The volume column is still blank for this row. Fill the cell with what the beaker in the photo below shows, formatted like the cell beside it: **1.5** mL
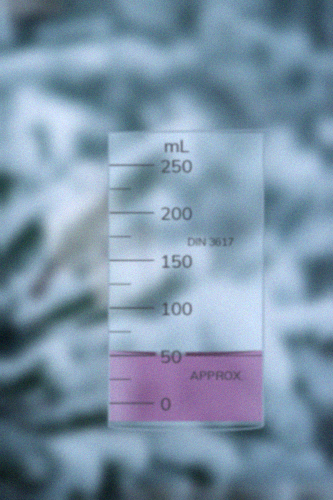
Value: **50** mL
